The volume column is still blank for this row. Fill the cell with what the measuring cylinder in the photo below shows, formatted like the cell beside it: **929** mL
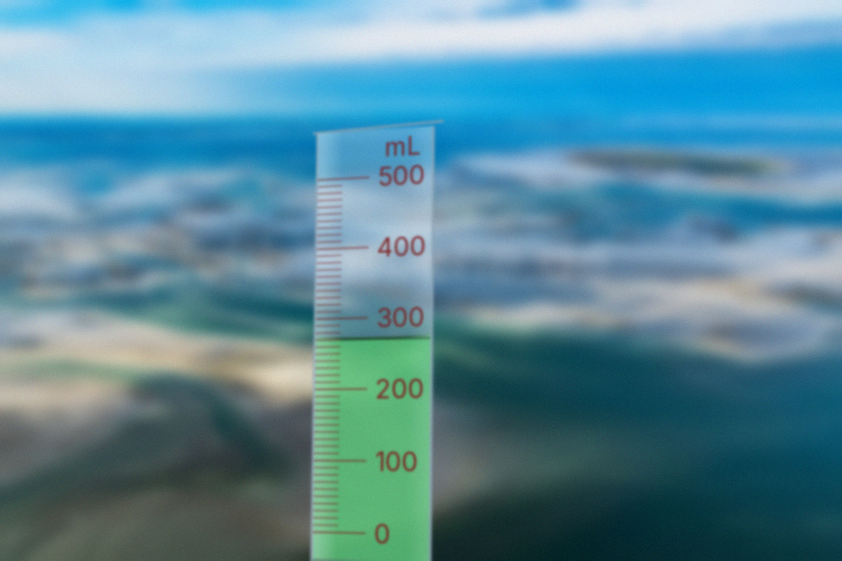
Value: **270** mL
